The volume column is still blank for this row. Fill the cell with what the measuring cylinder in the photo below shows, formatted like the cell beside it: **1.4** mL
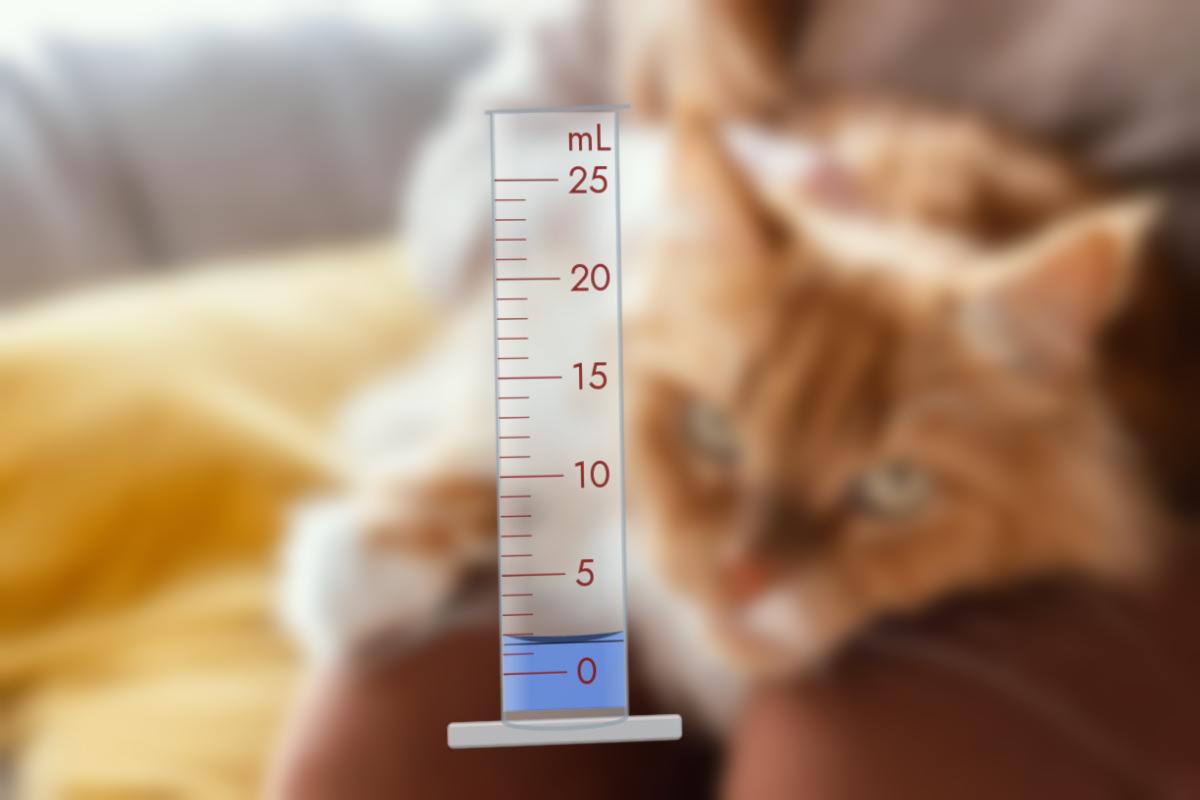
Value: **1.5** mL
